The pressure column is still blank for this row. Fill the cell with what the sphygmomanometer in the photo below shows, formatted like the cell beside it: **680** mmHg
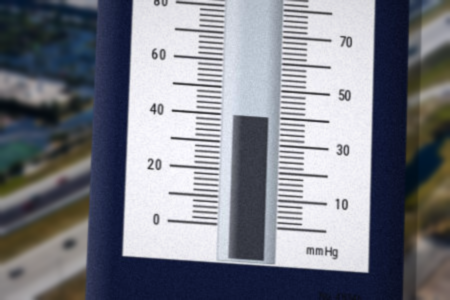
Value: **40** mmHg
